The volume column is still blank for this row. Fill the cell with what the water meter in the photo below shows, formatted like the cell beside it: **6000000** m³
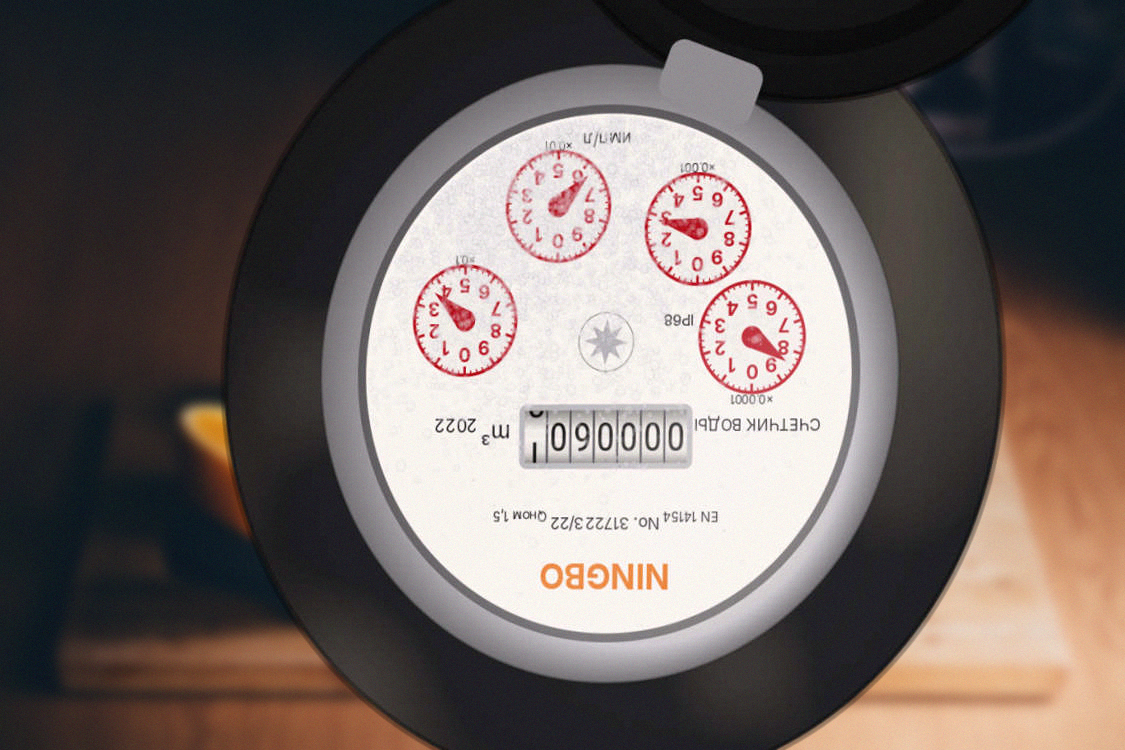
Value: **601.3628** m³
